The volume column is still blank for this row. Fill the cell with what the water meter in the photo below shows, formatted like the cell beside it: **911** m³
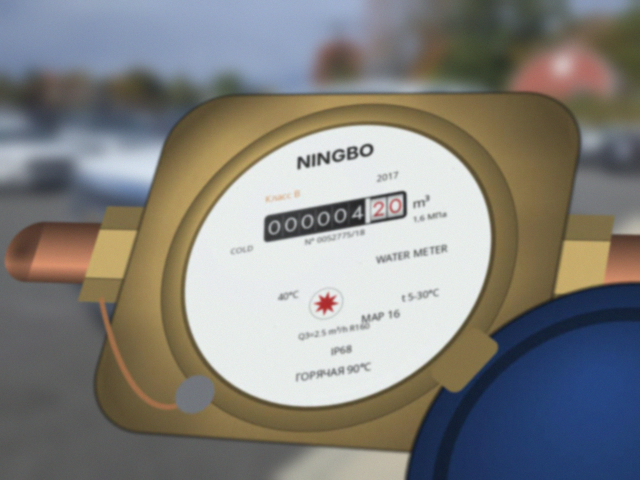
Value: **4.20** m³
